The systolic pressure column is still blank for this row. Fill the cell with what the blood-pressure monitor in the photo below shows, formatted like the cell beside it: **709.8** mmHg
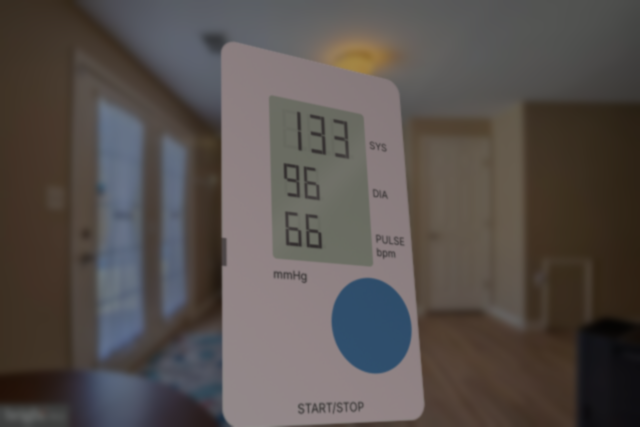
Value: **133** mmHg
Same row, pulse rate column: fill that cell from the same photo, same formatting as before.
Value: **66** bpm
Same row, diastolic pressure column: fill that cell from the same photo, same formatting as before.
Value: **96** mmHg
